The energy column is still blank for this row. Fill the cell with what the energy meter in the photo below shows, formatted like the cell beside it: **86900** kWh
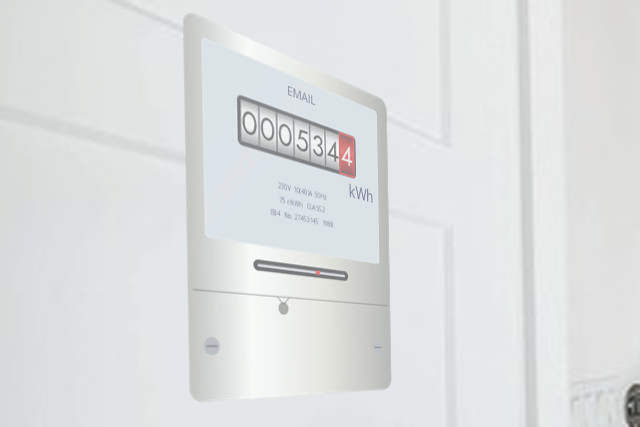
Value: **534.4** kWh
